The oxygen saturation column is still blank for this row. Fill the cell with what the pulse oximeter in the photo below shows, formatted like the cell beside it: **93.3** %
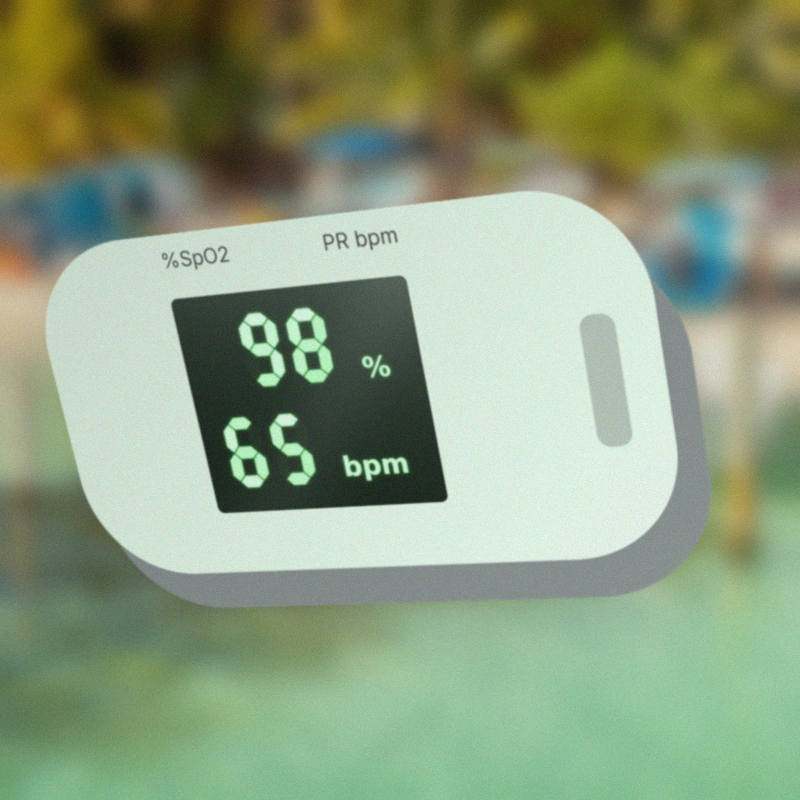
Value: **98** %
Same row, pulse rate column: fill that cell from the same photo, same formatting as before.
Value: **65** bpm
